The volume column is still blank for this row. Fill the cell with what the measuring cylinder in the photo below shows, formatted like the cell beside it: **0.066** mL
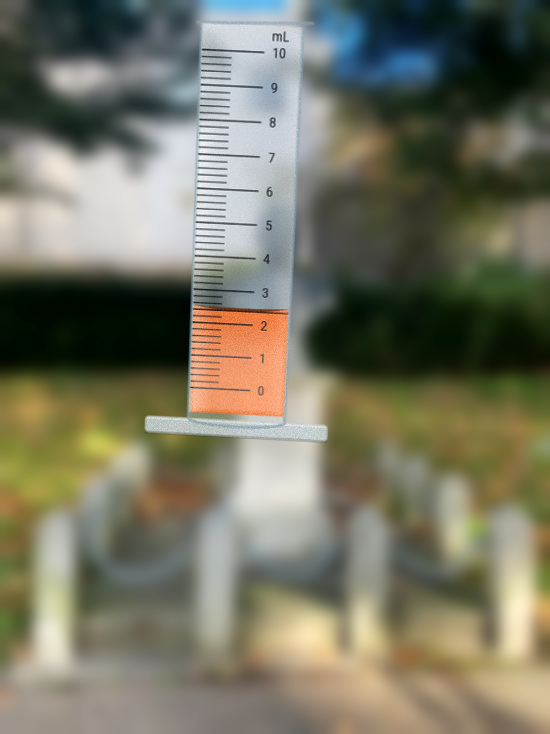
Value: **2.4** mL
